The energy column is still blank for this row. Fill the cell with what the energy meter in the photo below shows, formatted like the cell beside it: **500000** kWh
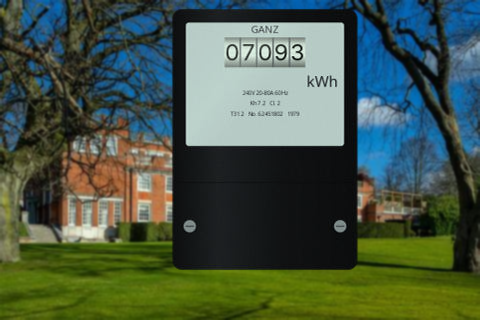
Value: **7093** kWh
